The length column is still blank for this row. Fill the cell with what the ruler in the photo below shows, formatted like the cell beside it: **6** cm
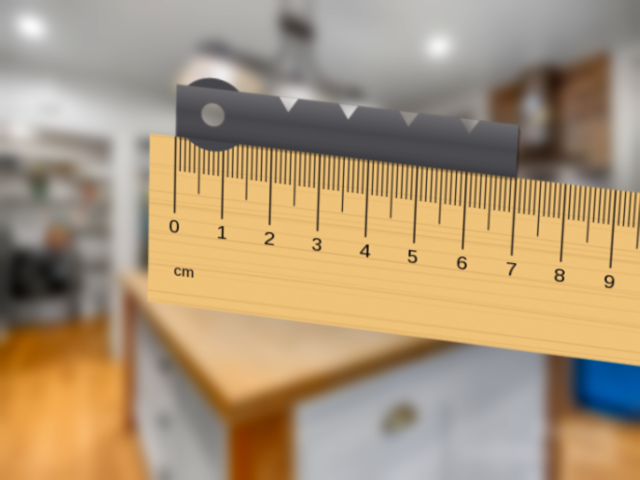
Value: **7** cm
